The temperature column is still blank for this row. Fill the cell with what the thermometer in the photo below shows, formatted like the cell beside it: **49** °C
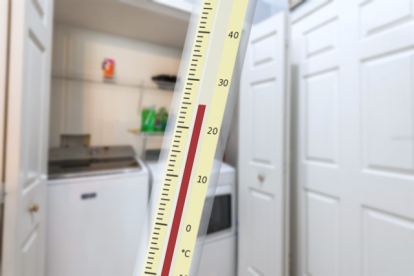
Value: **25** °C
